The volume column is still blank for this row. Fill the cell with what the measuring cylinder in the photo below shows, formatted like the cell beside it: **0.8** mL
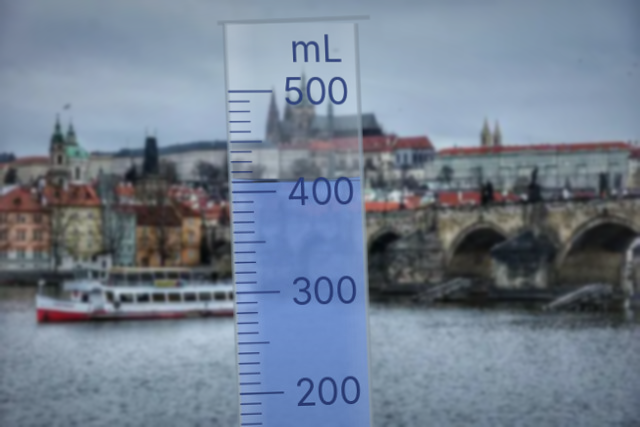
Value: **410** mL
